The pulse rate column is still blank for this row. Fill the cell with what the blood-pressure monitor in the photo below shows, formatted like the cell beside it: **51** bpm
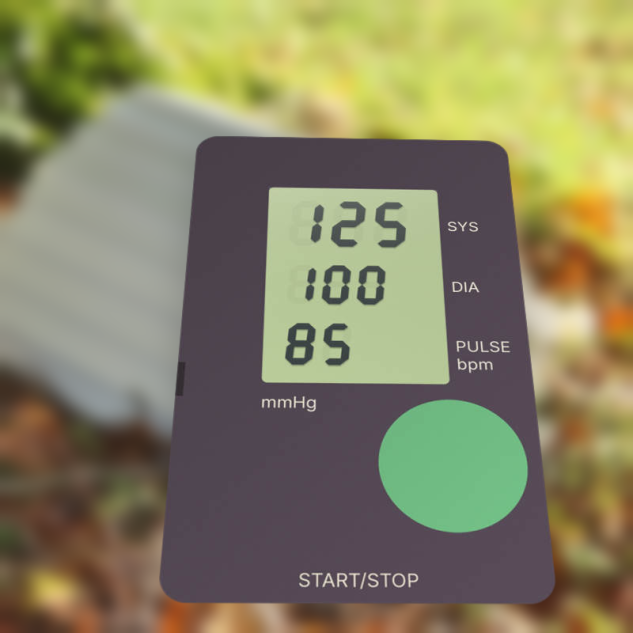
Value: **85** bpm
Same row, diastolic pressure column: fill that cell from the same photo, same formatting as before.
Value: **100** mmHg
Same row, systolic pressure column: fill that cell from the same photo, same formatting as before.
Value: **125** mmHg
